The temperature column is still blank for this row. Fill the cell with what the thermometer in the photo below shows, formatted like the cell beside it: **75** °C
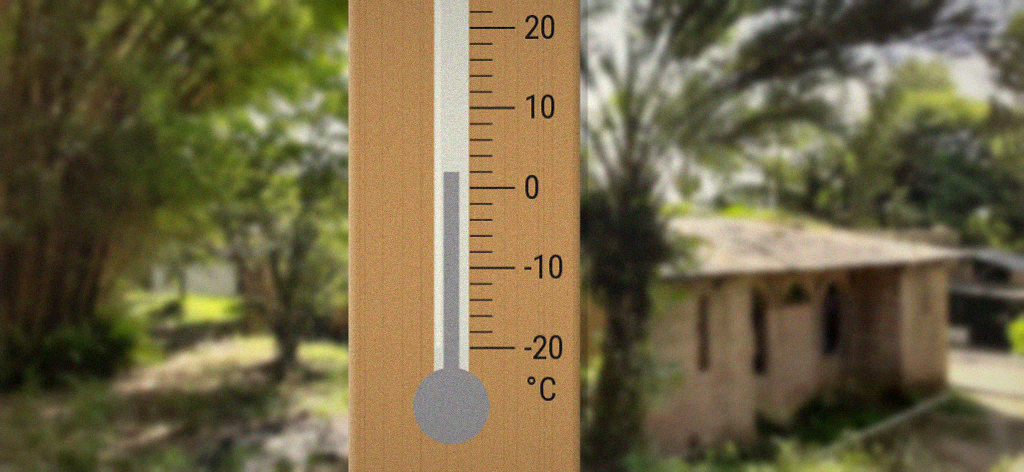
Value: **2** °C
